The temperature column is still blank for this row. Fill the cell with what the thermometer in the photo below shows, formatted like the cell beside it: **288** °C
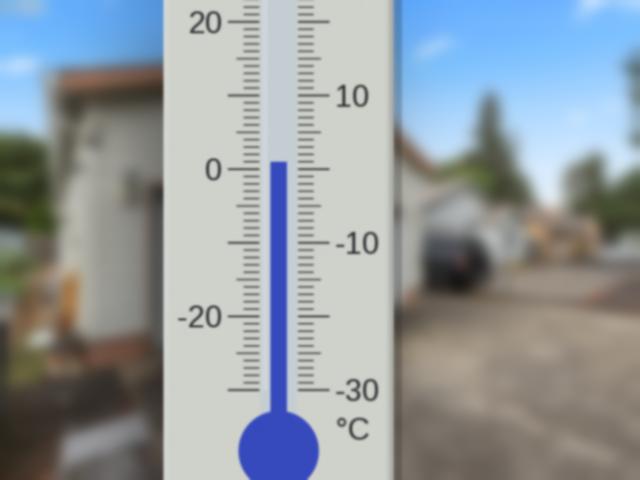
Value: **1** °C
